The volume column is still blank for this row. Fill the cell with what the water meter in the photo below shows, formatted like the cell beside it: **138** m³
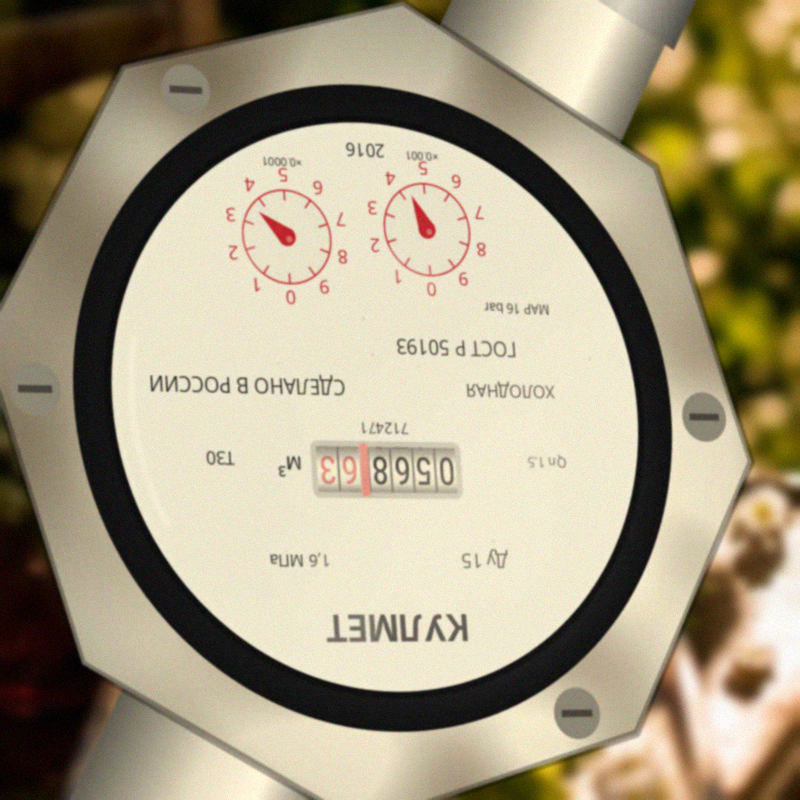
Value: **568.6343** m³
